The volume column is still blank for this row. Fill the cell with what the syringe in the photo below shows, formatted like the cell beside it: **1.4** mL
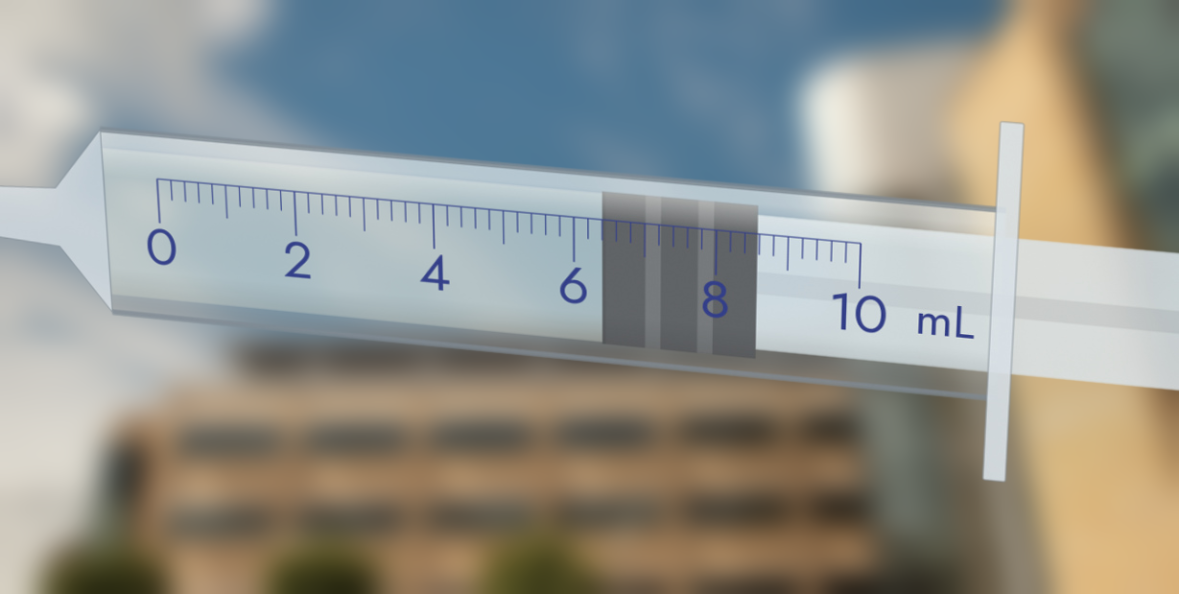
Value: **6.4** mL
